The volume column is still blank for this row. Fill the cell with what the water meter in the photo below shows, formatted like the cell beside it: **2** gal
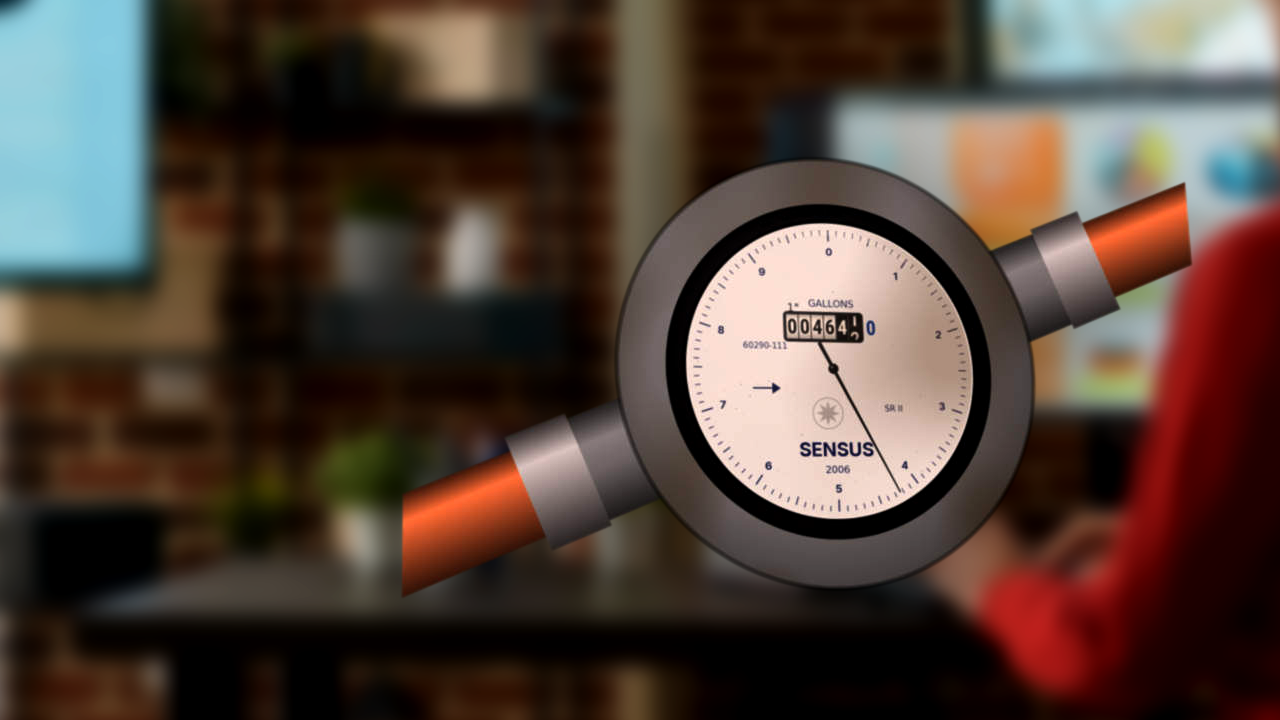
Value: **46414.2** gal
